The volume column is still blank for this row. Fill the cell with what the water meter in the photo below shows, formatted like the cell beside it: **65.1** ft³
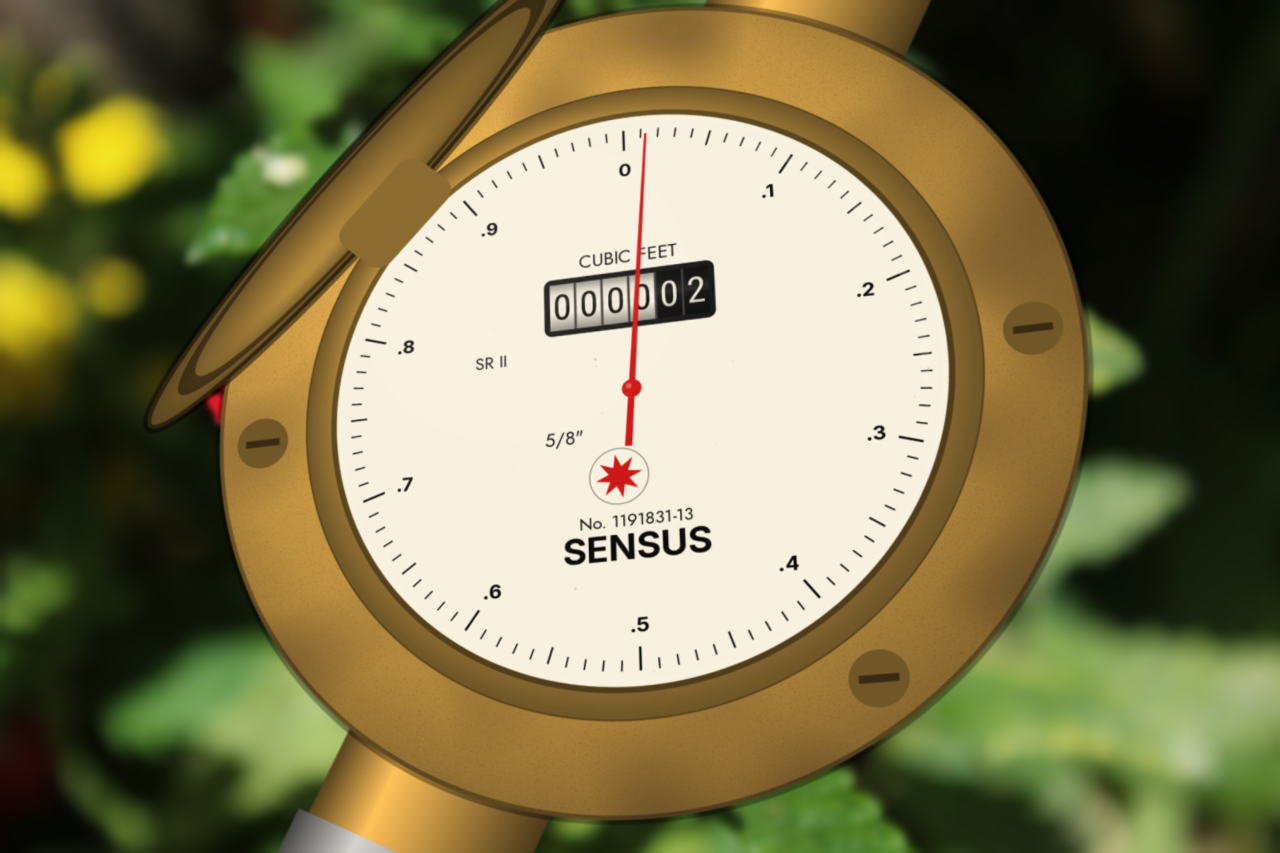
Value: **2.01** ft³
